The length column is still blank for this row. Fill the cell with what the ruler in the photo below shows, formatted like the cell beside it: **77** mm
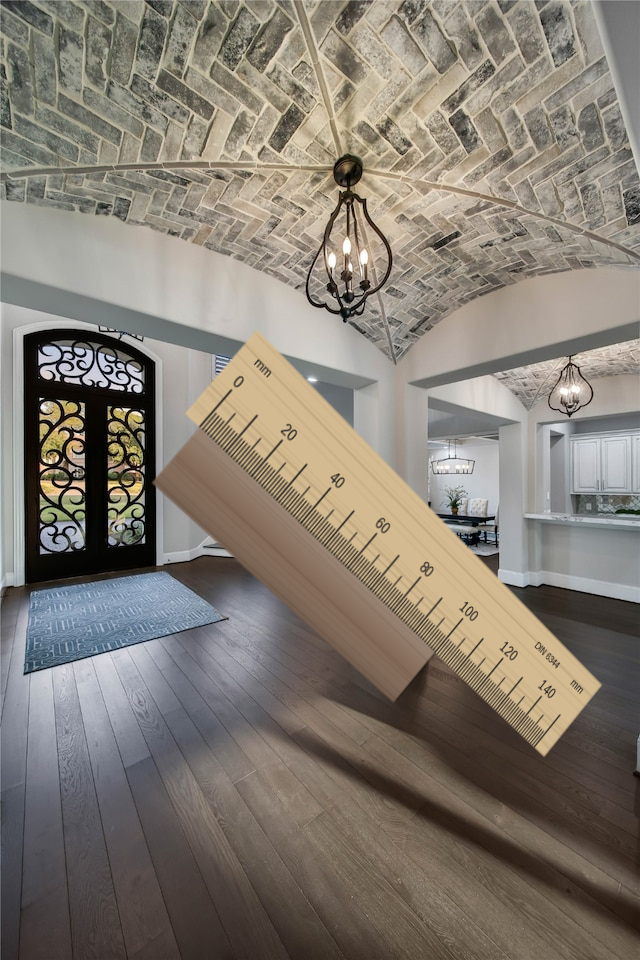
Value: **100** mm
